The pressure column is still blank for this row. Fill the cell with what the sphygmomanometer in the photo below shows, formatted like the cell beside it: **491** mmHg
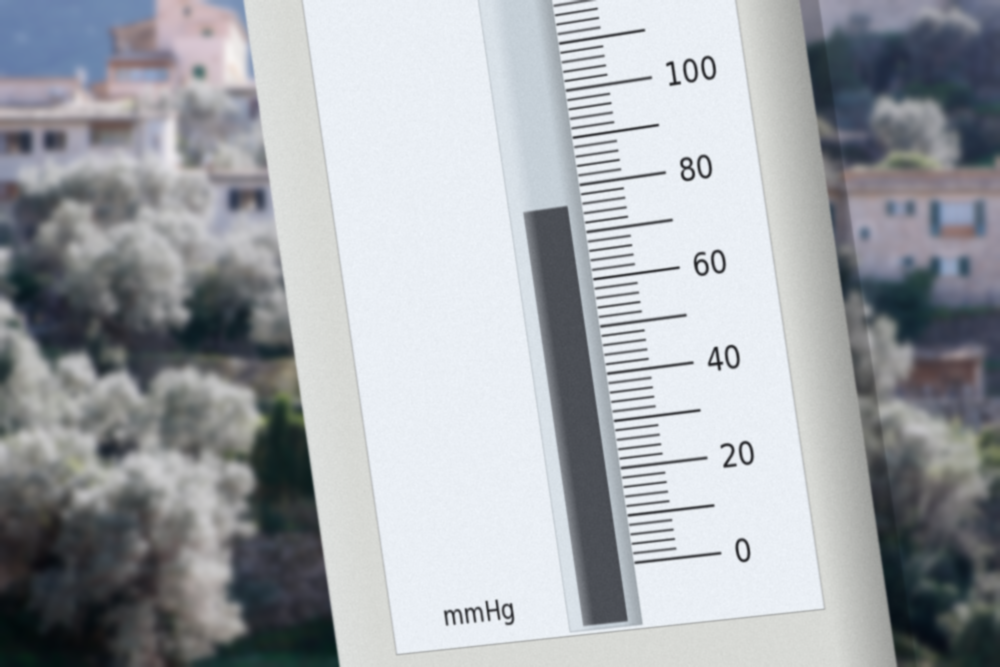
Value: **76** mmHg
